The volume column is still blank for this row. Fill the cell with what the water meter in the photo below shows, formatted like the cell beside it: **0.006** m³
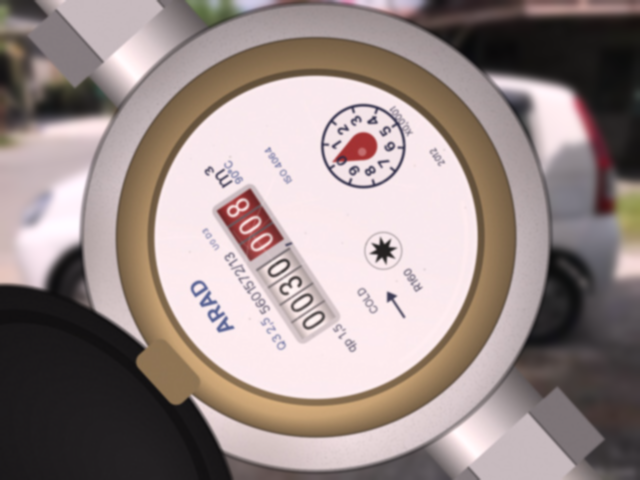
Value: **30.0080** m³
